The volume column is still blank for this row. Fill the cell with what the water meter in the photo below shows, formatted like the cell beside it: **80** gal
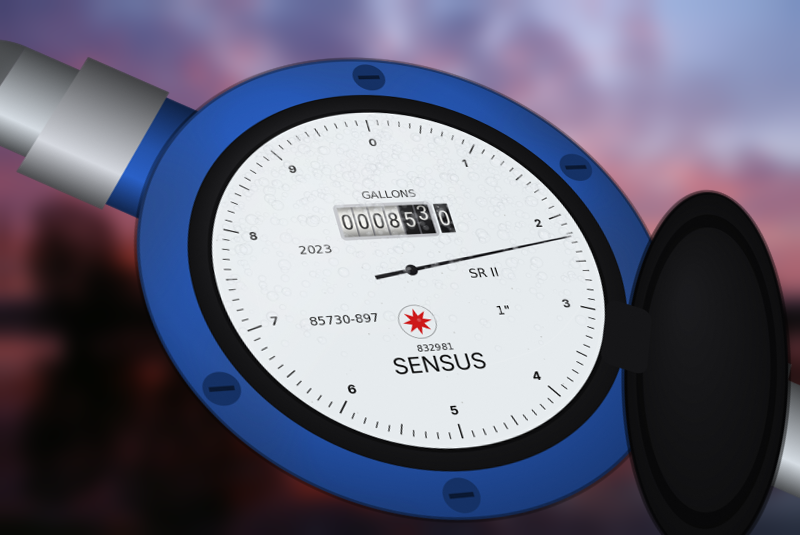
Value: **8532.2** gal
